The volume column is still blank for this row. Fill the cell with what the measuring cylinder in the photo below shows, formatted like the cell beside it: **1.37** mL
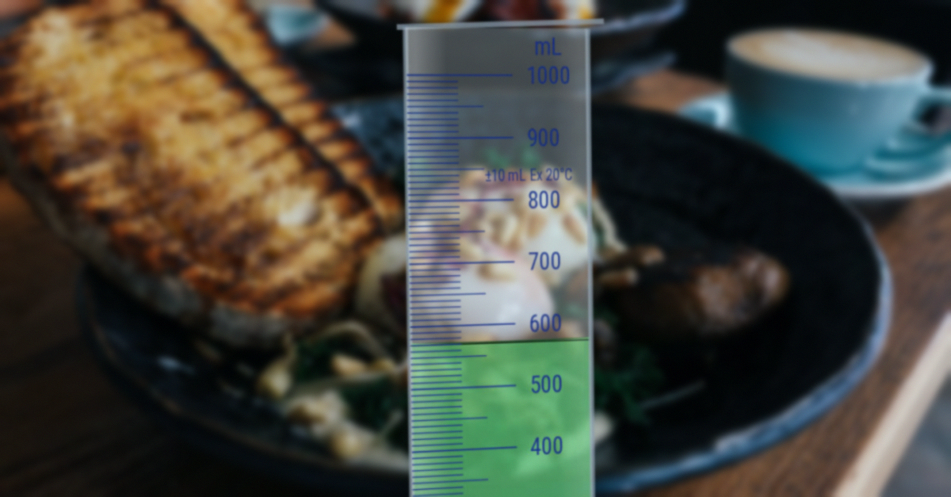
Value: **570** mL
